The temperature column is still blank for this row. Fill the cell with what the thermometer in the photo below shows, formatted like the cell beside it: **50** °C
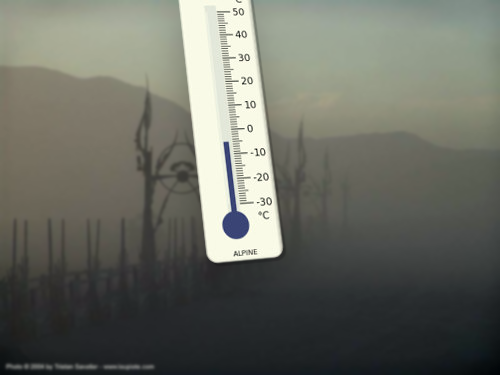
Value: **-5** °C
